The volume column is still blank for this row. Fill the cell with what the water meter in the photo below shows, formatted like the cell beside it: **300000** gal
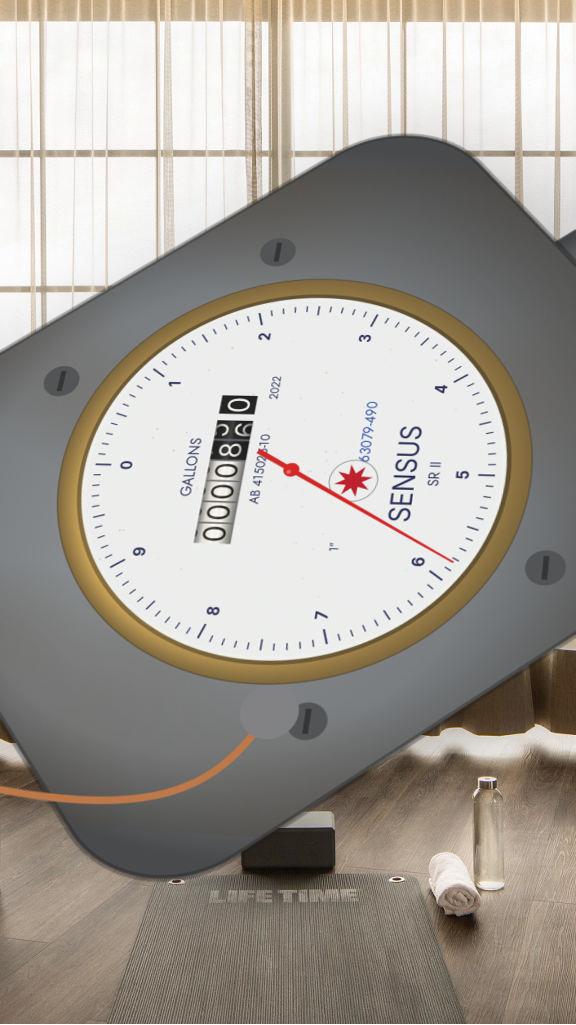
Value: **855.8** gal
